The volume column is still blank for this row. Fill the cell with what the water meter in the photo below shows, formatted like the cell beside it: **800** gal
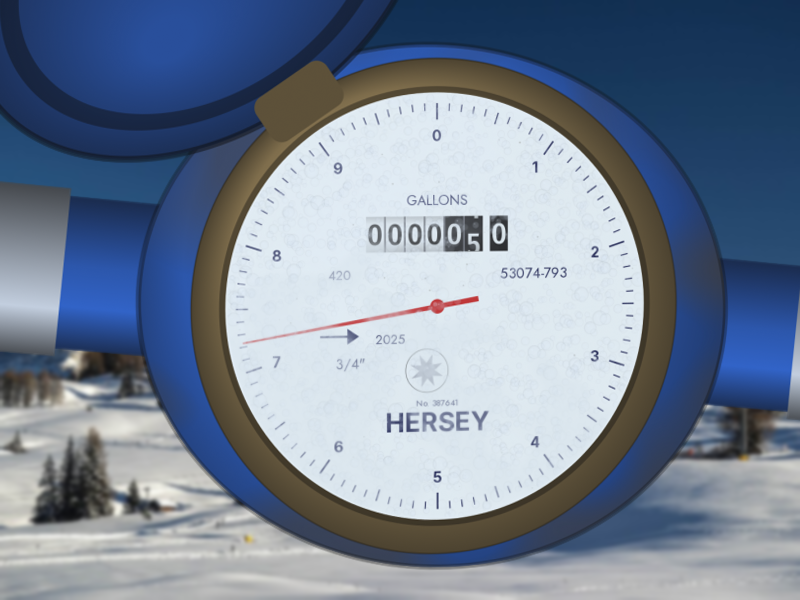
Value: **47.2** gal
